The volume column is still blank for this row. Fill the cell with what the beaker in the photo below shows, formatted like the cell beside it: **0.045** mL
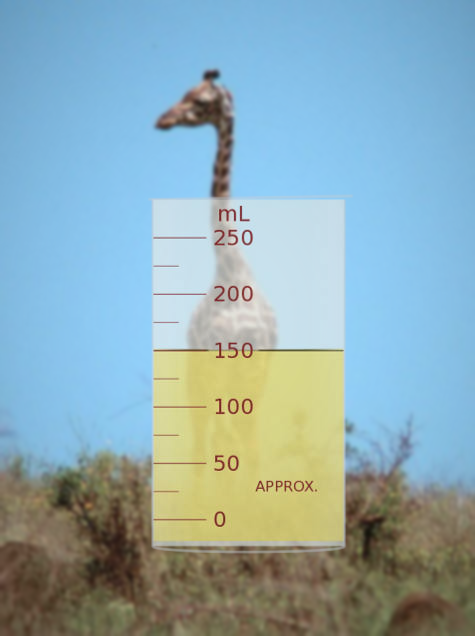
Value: **150** mL
